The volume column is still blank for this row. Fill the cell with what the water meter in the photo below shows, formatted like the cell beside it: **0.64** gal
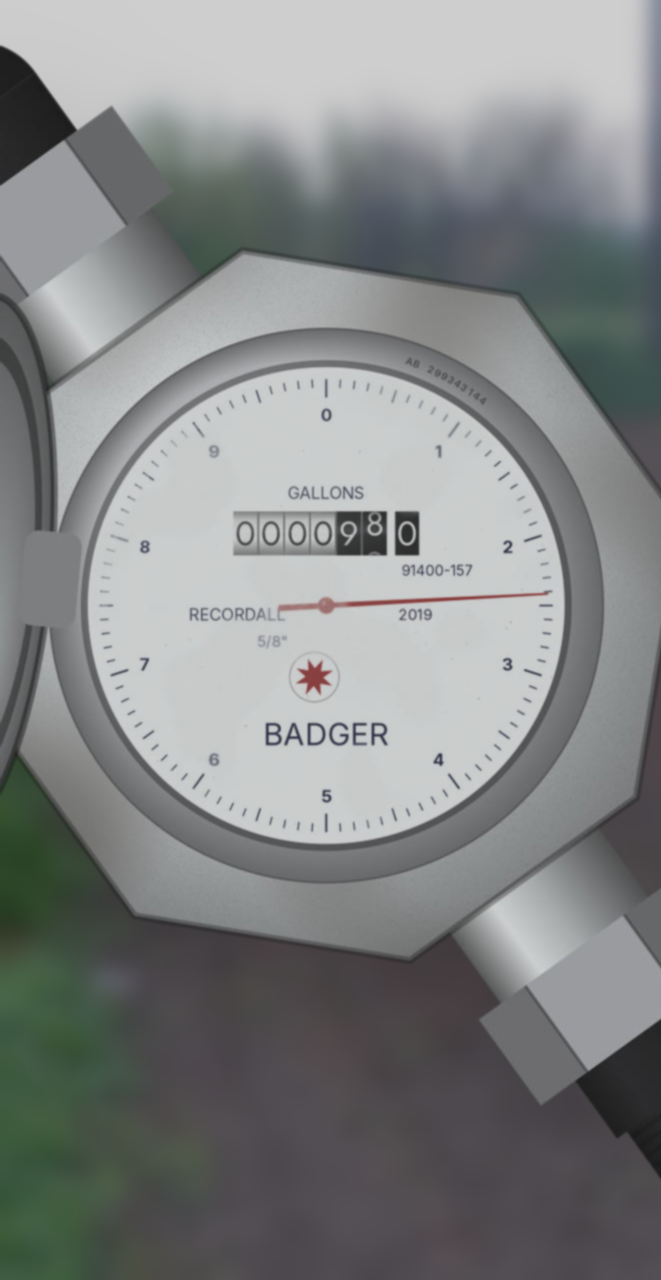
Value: **982.4** gal
